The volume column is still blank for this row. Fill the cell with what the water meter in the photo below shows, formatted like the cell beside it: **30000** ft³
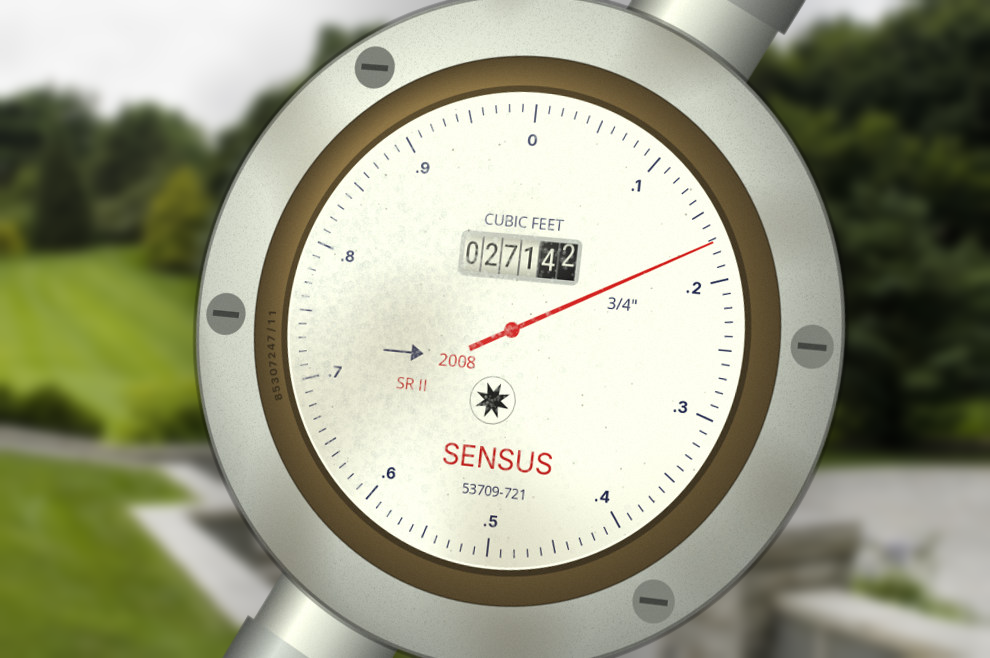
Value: **27142.17** ft³
